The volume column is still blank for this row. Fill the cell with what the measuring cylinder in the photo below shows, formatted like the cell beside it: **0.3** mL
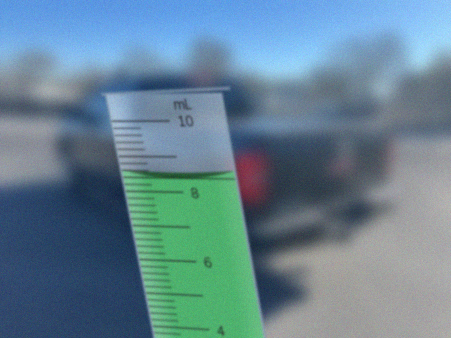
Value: **8.4** mL
